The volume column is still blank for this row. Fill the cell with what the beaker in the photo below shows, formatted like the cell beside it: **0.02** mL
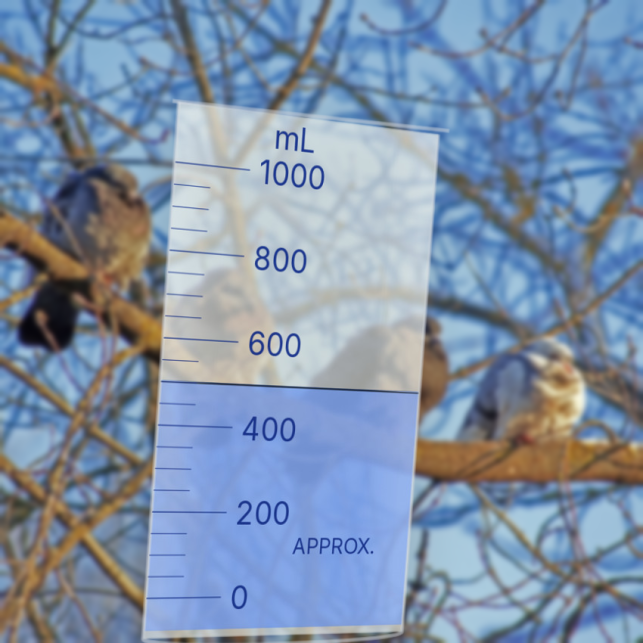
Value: **500** mL
